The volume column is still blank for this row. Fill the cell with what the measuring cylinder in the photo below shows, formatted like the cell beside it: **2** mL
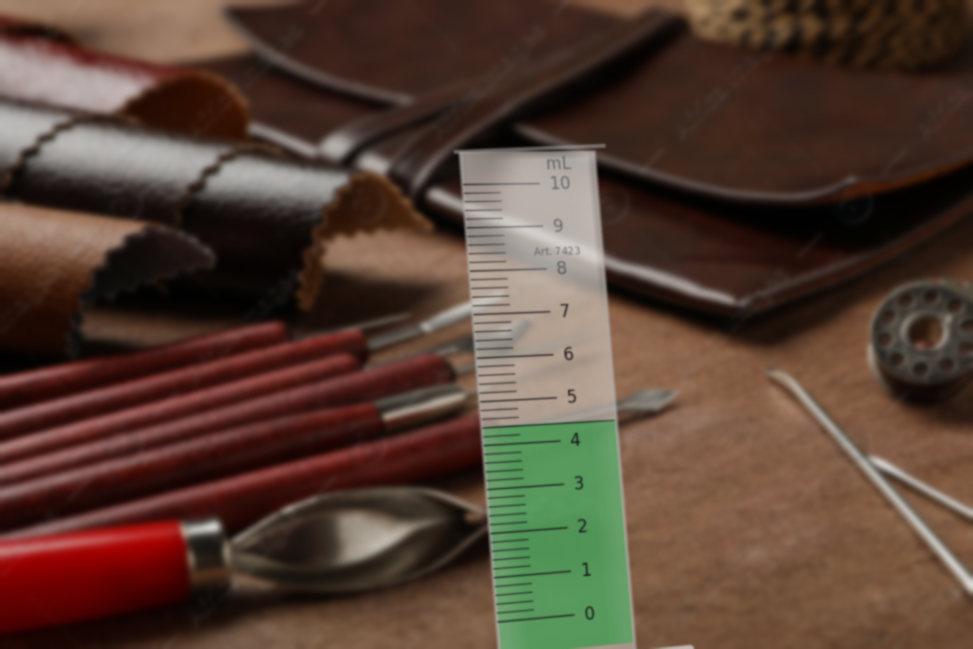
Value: **4.4** mL
